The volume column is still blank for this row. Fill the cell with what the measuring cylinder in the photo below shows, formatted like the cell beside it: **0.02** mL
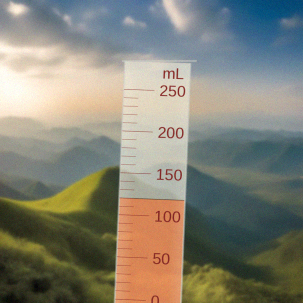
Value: **120** mL
